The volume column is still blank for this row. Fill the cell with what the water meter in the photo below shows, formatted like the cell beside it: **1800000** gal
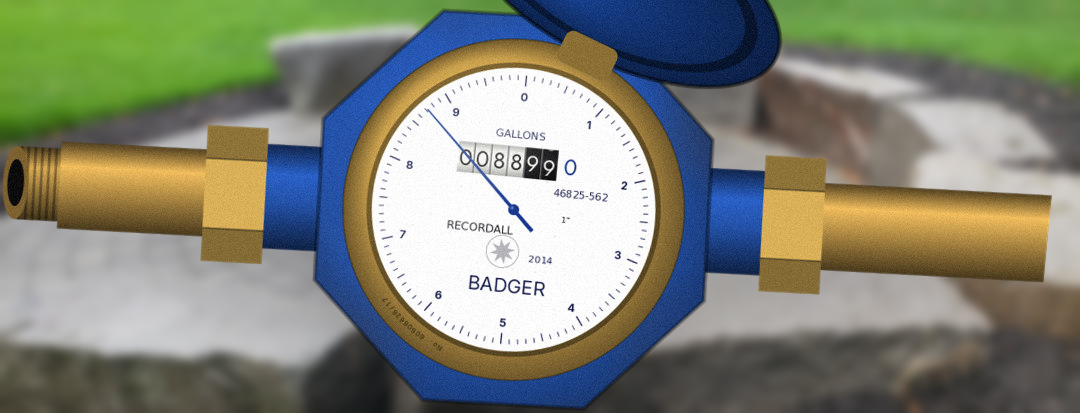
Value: **88988.7** gal
